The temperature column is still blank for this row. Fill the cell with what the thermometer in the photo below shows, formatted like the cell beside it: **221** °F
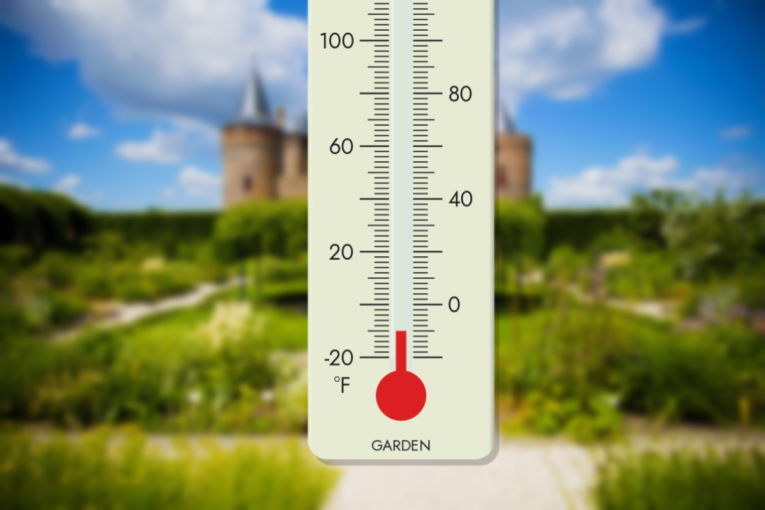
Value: **-10** °F
